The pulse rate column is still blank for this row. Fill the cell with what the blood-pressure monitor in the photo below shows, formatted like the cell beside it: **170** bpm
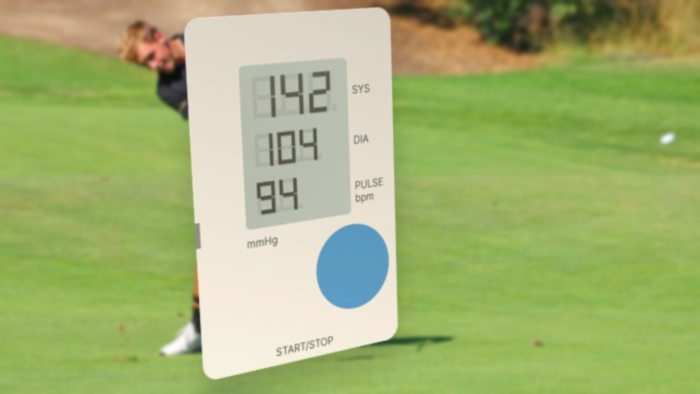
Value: **94** bpm
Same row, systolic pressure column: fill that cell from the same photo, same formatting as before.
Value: **142** mmHg
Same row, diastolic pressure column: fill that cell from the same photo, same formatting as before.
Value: **104** mmHg
